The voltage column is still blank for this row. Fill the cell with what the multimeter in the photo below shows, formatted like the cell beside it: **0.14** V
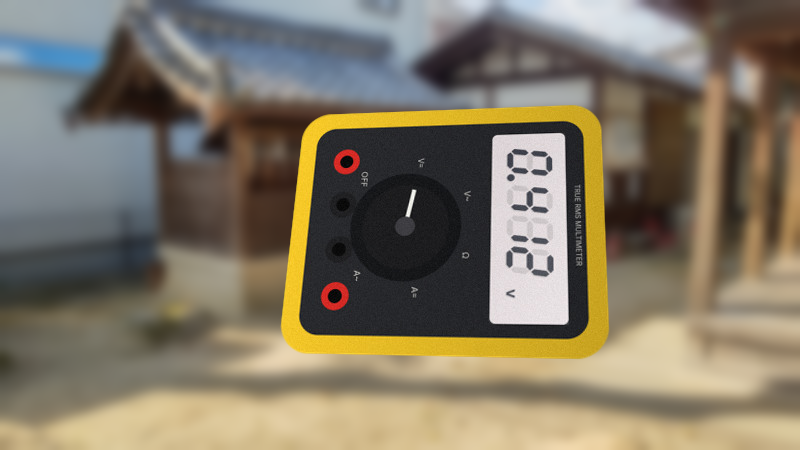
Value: **0.412** V
